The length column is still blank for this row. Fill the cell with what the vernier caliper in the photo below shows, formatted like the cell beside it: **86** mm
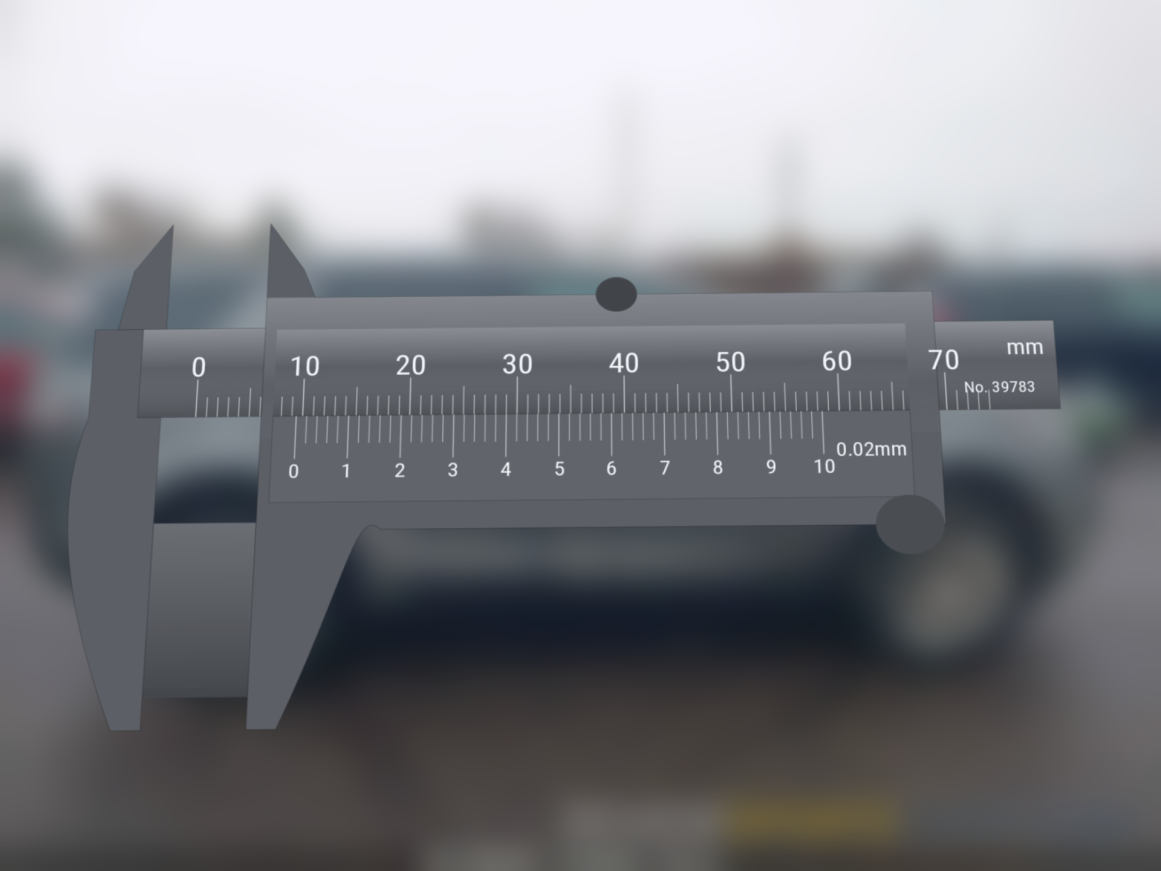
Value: **9.4** mm
